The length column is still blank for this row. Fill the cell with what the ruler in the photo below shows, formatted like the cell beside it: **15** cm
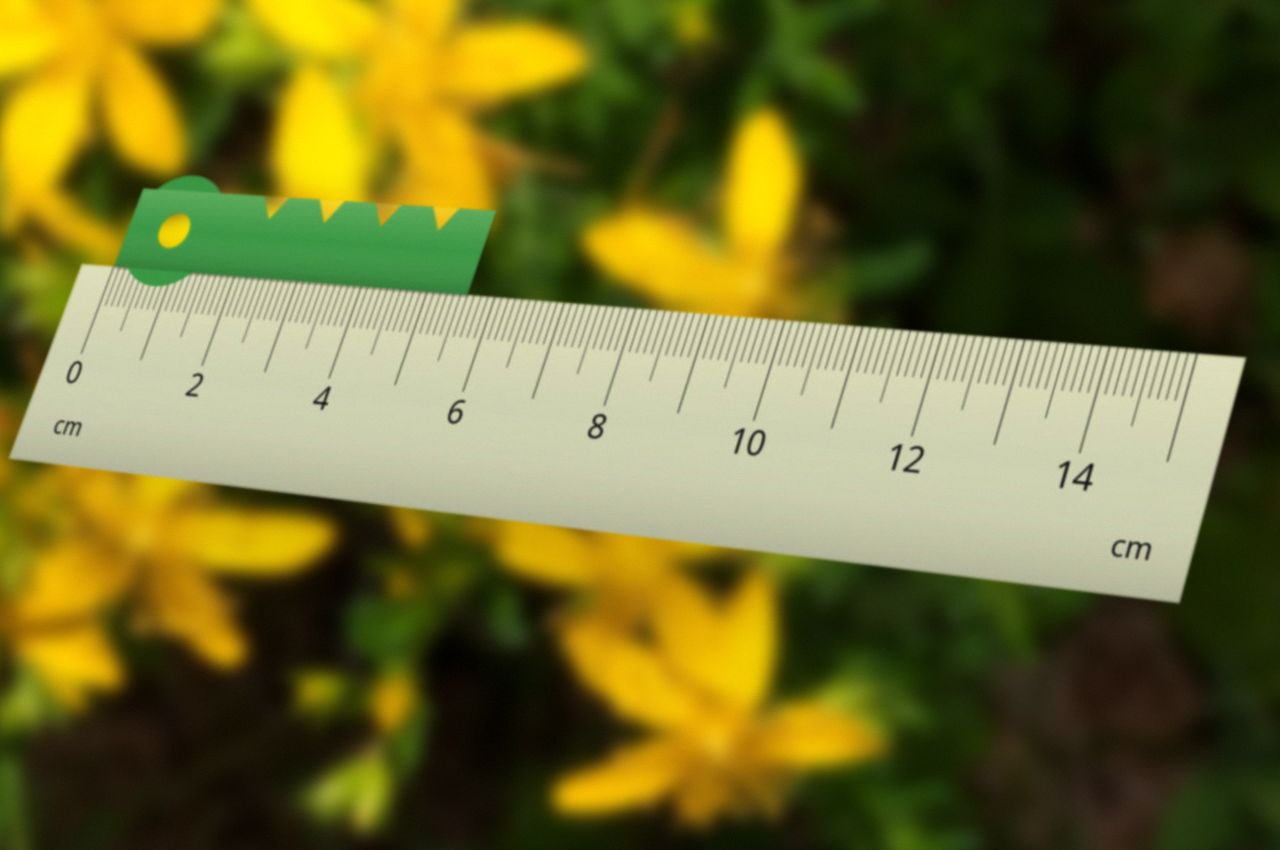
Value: **5.6** cm
